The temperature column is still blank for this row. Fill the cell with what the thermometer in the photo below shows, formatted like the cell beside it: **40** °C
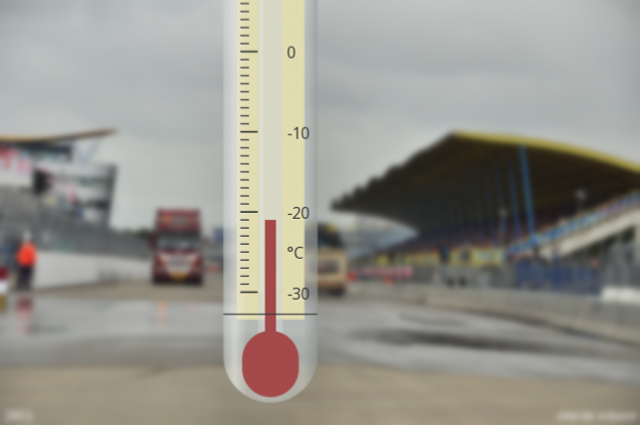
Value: **-21** °C
